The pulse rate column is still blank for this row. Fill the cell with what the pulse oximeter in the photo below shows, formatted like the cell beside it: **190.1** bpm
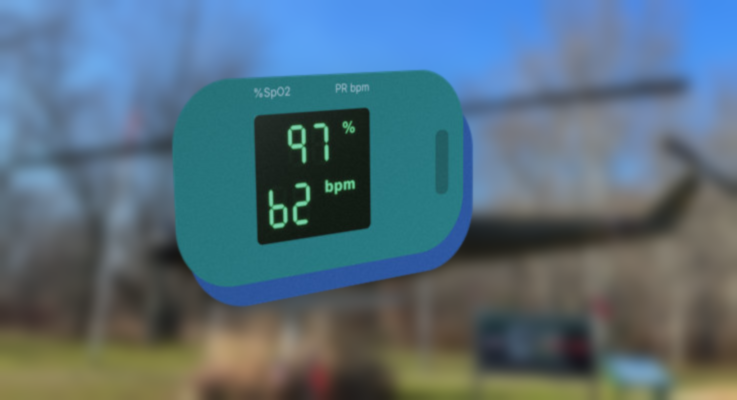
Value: **62** bpm
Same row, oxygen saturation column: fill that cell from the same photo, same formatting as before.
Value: **97** %
